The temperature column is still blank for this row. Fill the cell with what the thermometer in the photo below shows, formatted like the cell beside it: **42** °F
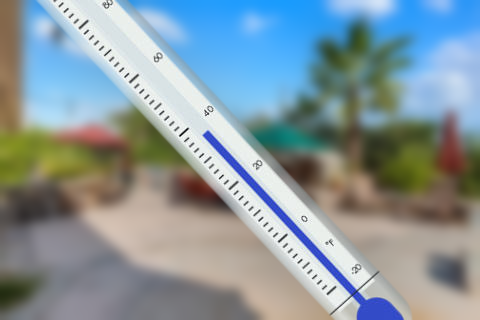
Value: **36** °F
